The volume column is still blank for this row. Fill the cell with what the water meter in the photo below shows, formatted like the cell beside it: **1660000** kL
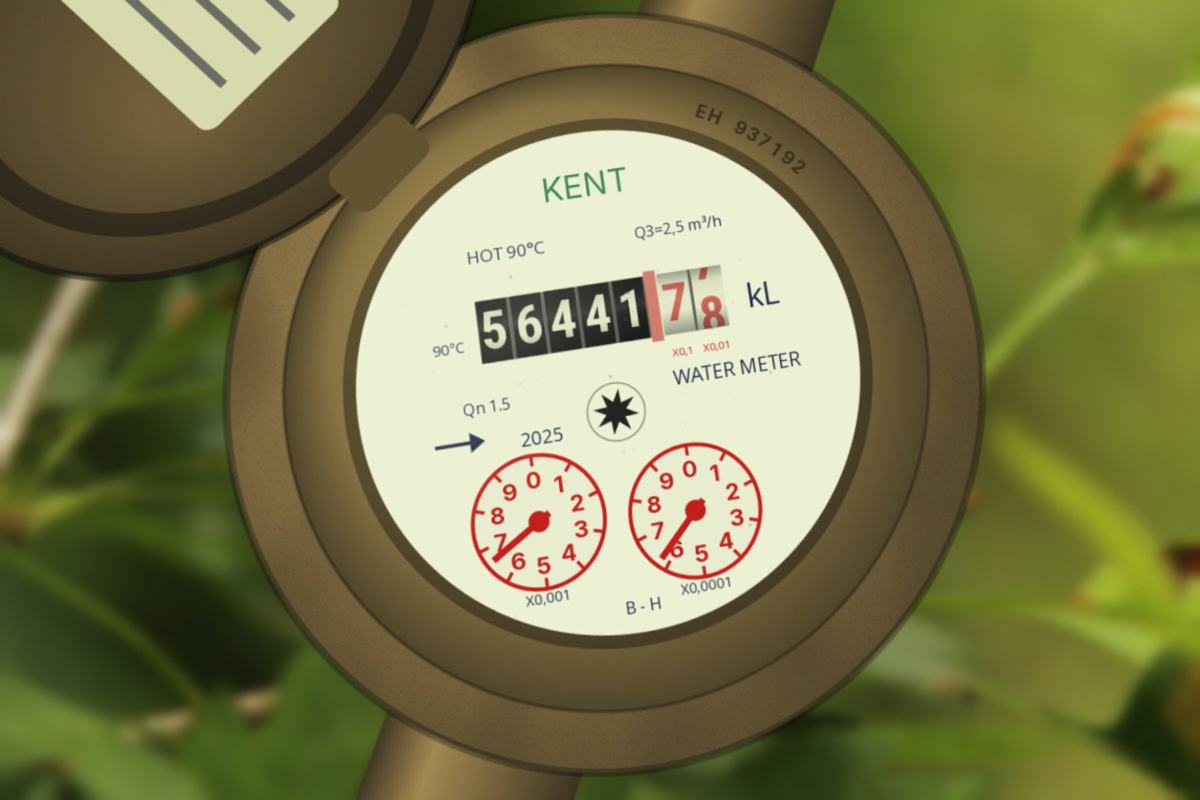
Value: **56441.7766** kL
